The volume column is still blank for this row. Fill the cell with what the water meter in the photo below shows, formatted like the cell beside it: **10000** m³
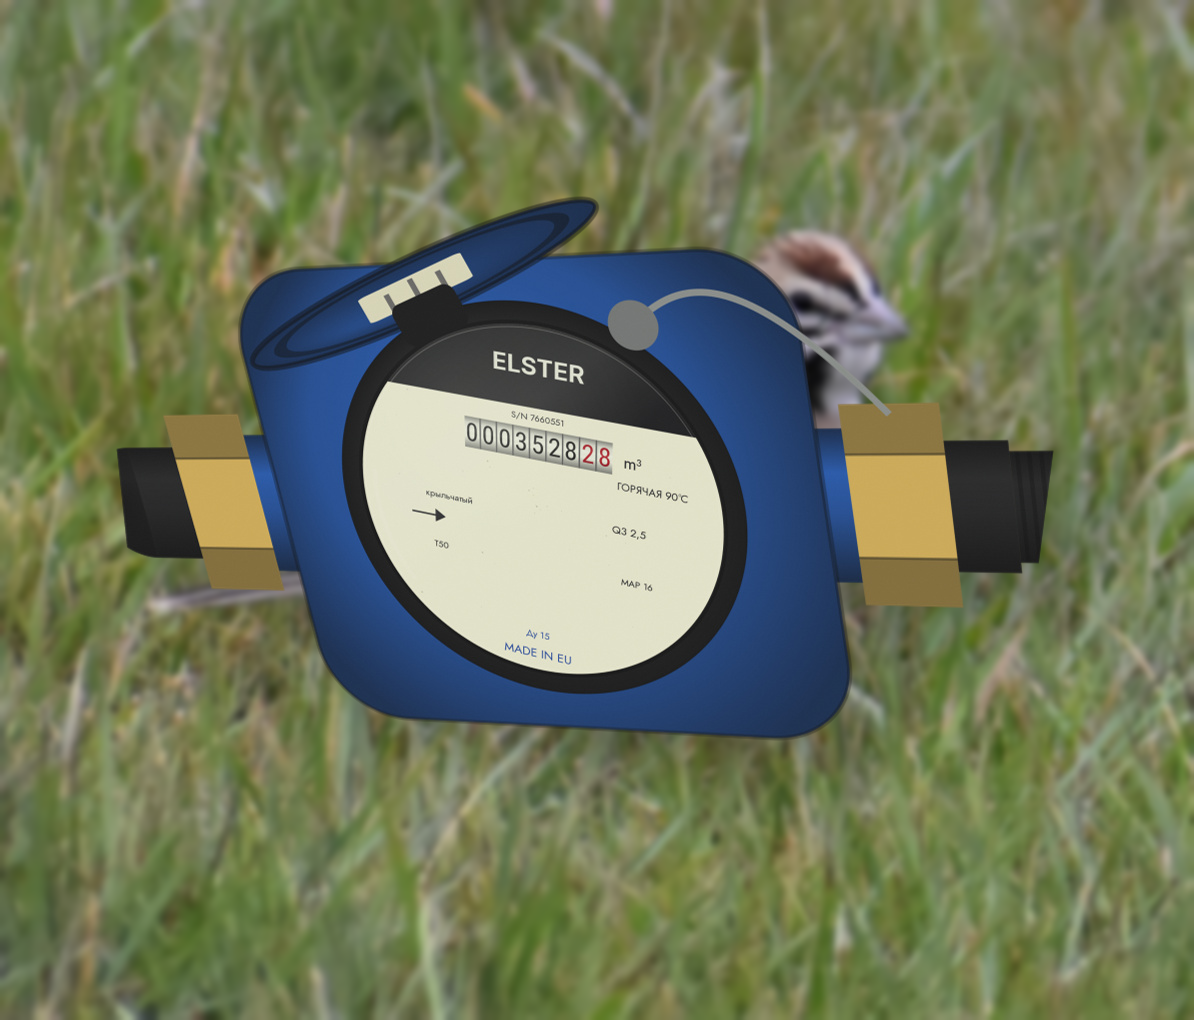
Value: **3528.28** m³
